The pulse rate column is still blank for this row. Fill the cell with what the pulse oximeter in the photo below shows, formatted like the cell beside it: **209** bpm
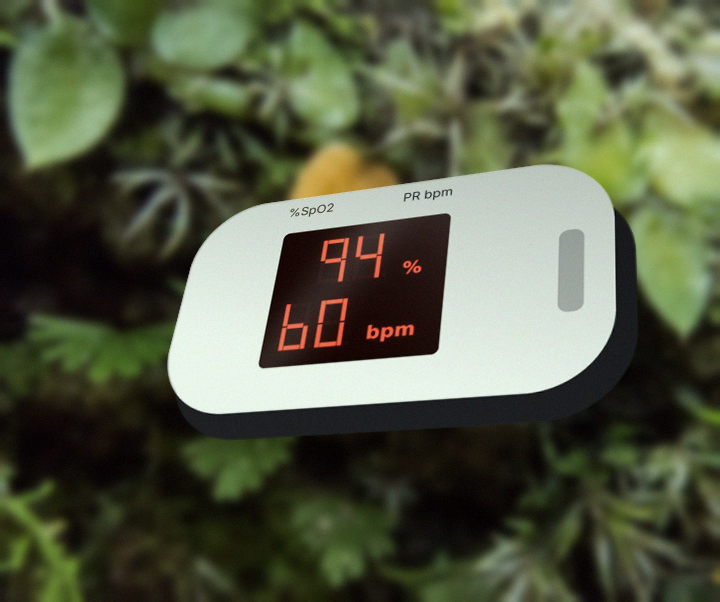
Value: **60** bpm
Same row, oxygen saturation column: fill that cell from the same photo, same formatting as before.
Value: **94** %
